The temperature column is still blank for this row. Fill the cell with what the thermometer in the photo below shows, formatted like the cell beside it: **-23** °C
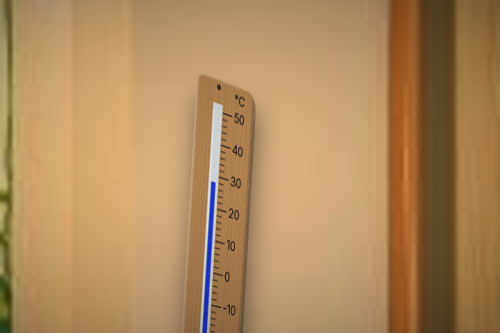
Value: **28** °C
